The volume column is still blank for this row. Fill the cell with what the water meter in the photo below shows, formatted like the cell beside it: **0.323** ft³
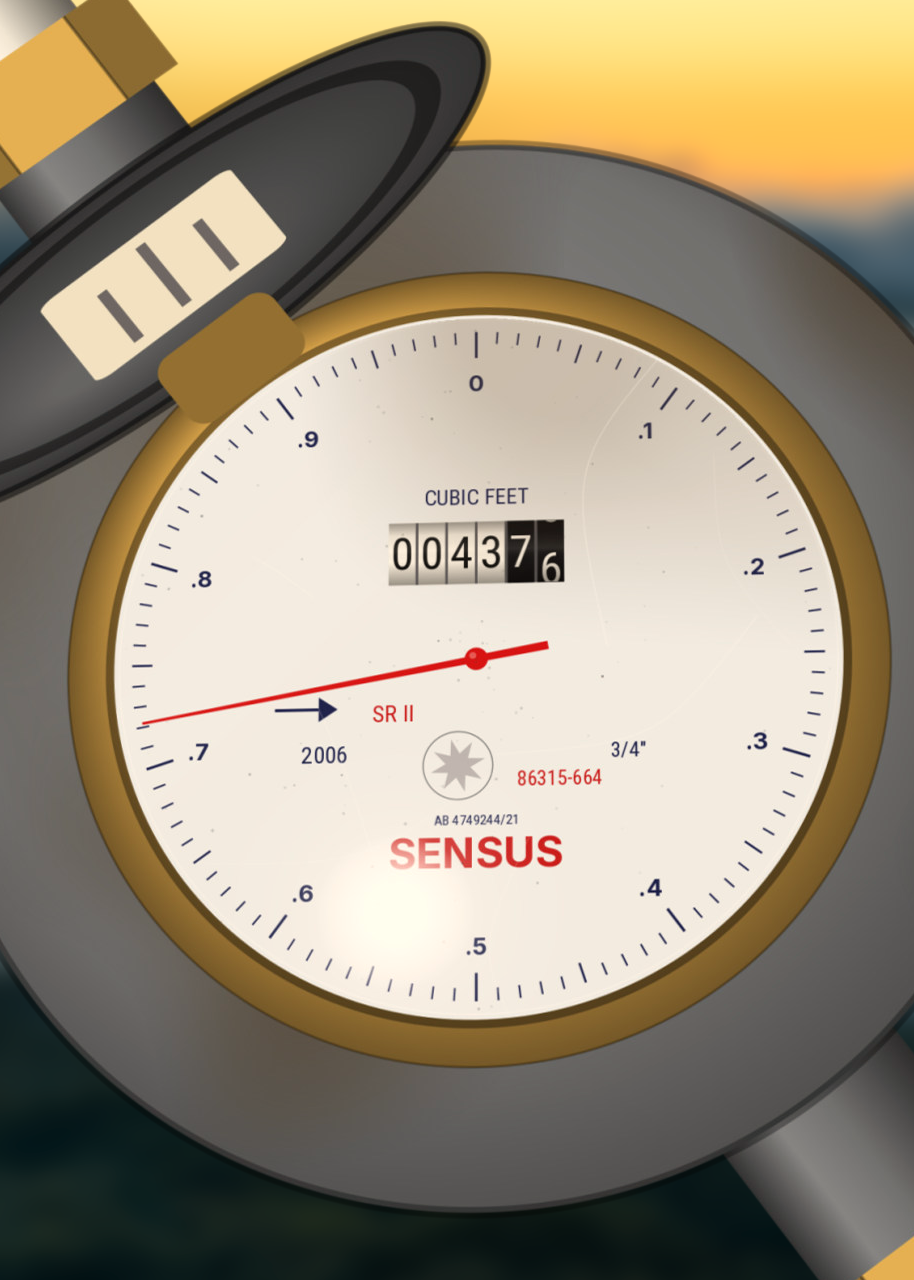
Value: **4375.72** ft³
